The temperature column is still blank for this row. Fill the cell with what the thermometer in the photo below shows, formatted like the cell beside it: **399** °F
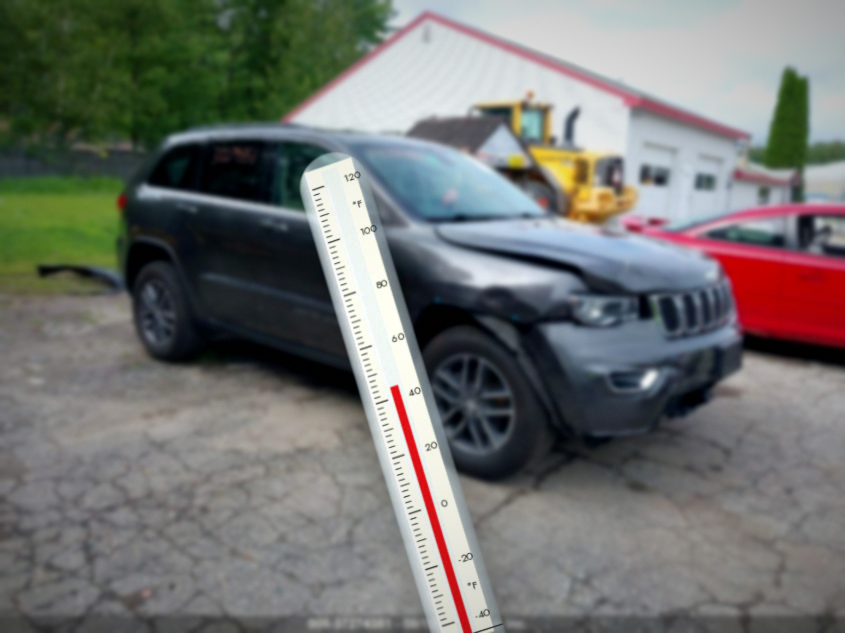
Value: **44** °F
